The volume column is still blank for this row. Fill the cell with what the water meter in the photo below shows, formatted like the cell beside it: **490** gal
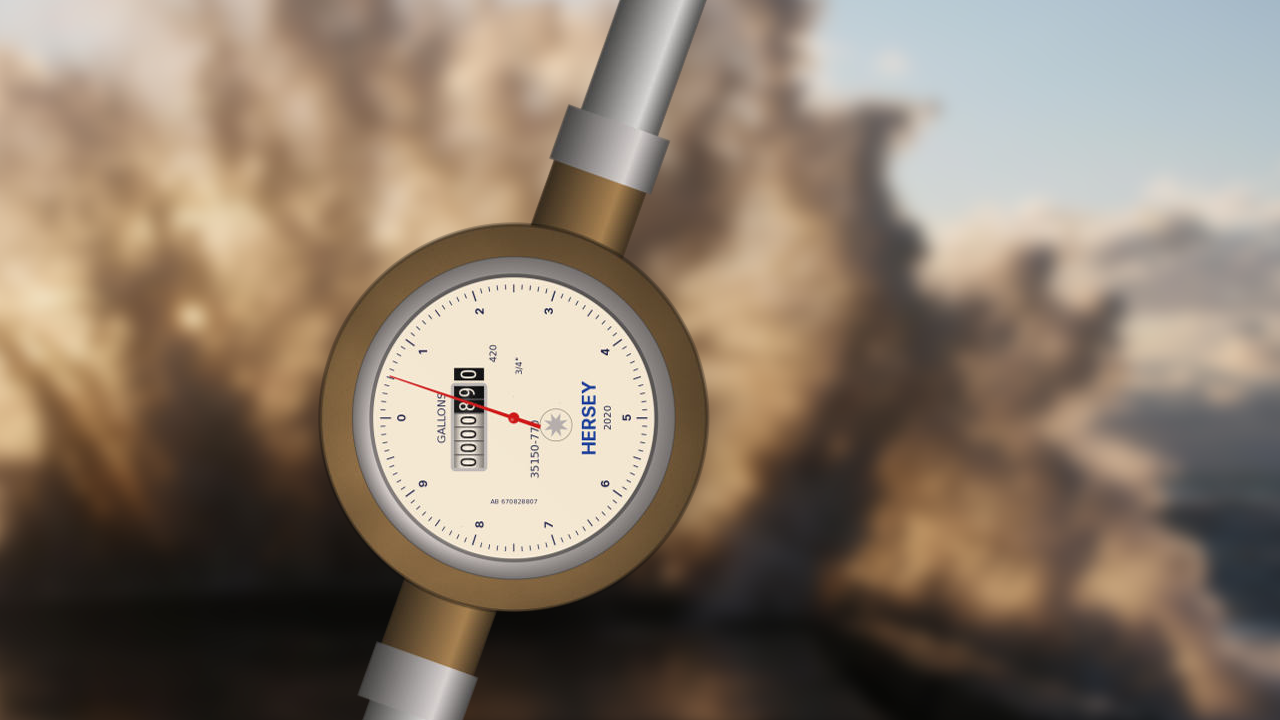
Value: **890.5** gal
